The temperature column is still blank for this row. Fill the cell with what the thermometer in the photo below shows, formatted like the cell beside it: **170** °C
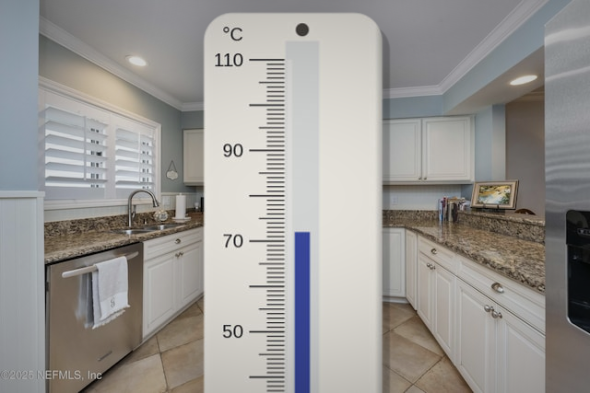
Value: **72** °C
